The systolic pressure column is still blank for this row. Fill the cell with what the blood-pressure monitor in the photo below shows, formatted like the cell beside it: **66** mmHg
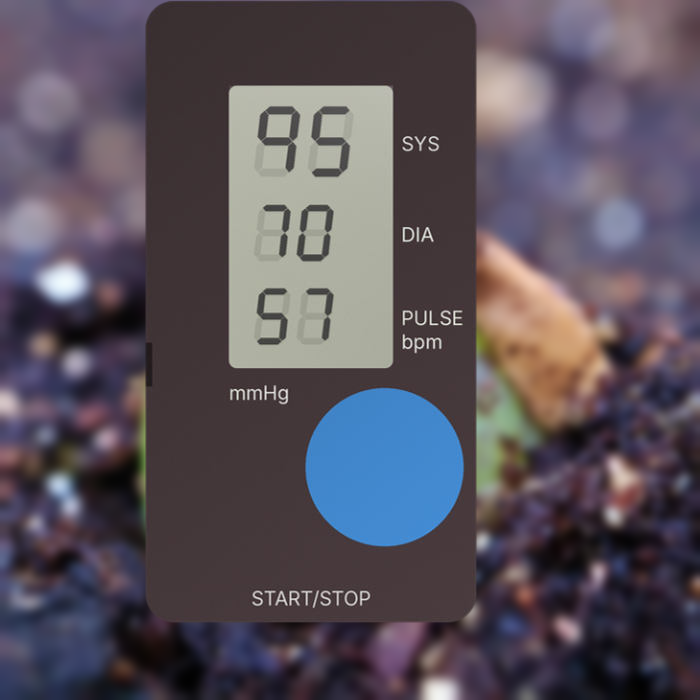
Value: **95** mmHg
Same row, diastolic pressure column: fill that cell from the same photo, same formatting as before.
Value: **70** mmHg
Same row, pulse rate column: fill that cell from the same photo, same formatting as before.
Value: **57** bpm
